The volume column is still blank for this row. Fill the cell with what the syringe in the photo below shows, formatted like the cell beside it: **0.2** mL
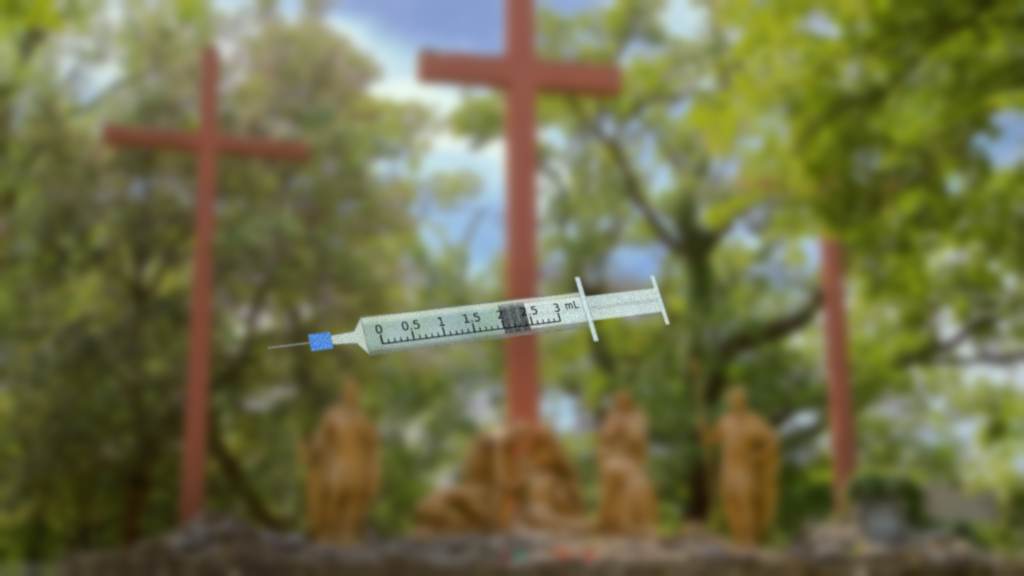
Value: **2** mL
